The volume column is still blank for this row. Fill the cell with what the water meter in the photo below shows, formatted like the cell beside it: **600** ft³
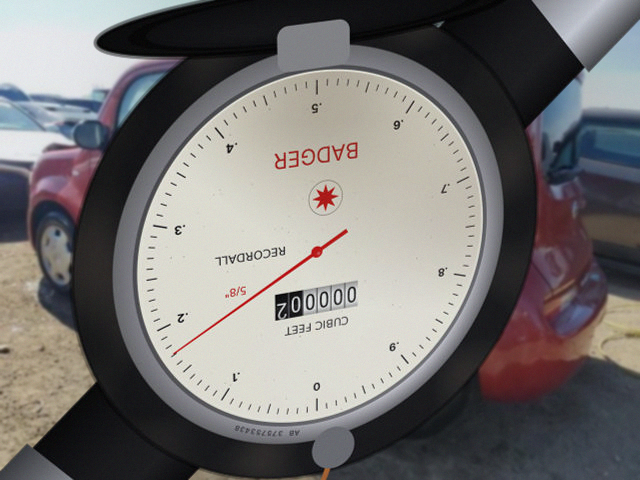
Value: **2.17** ft³
